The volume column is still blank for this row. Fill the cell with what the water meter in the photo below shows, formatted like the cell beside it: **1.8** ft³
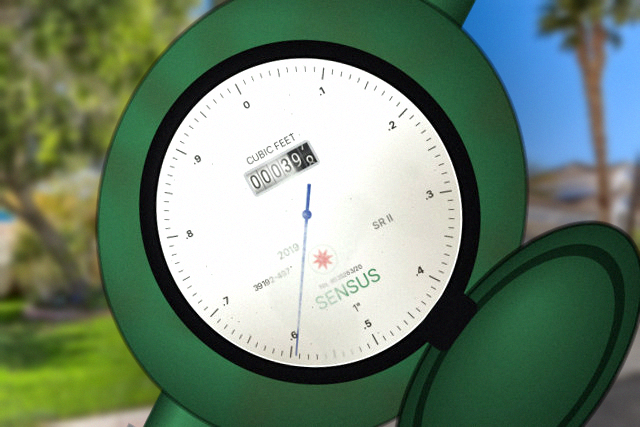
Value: **397.59** ft³
